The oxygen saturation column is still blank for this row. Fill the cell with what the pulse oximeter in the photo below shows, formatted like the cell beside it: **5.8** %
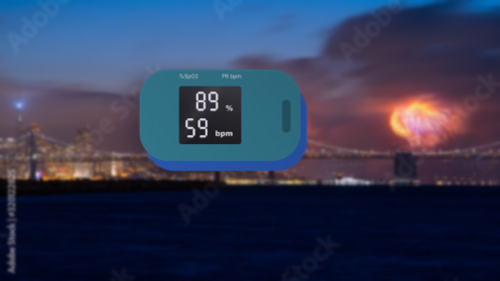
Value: **89** %
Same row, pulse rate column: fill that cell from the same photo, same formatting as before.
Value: **59** bpm
